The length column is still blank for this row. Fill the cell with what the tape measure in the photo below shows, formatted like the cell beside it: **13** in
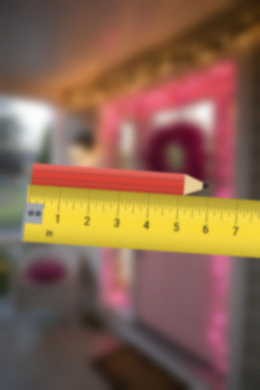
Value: **6** in
